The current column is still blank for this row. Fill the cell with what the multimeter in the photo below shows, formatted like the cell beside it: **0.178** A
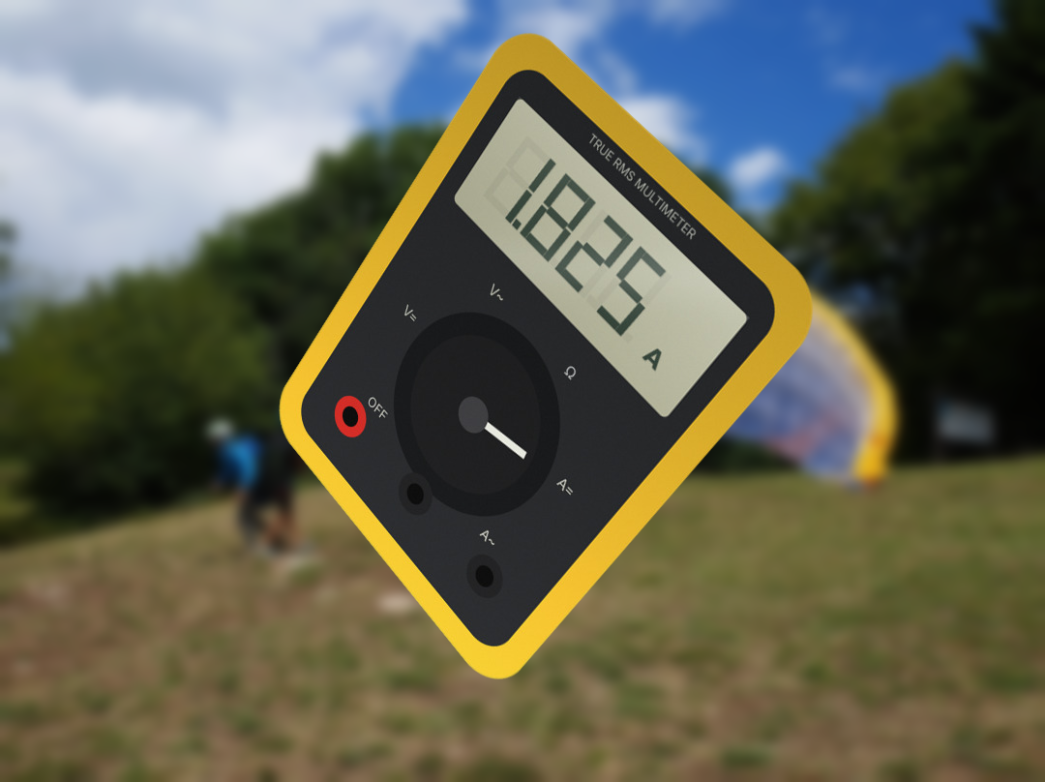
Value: **1.825** A
